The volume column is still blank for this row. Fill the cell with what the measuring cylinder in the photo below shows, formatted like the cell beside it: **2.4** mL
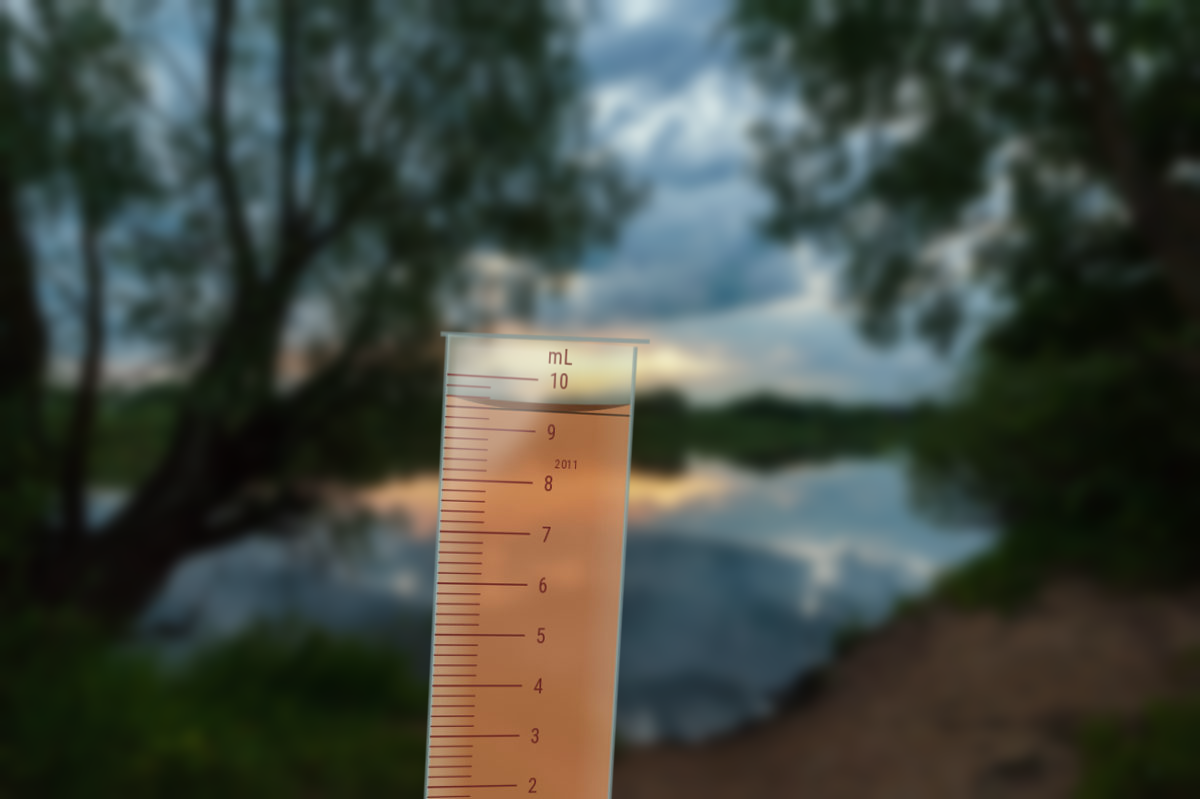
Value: **9.4** mL
